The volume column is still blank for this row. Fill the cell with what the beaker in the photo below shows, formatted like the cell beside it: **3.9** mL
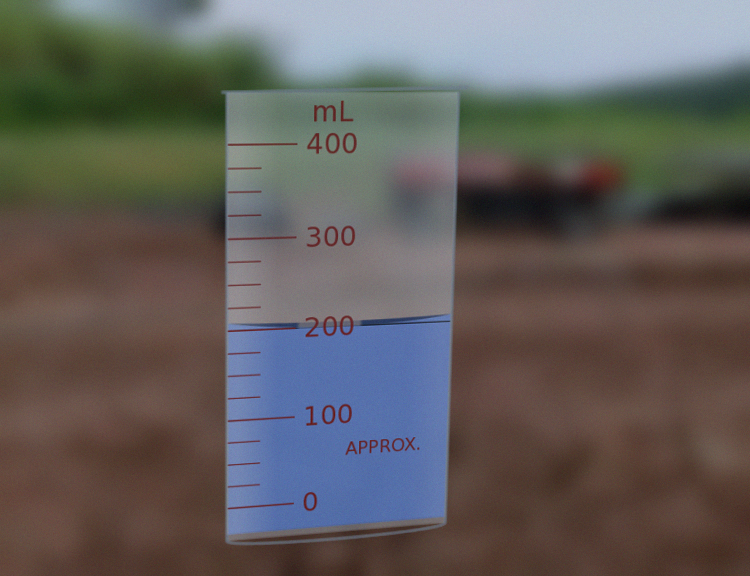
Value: **200** mL
